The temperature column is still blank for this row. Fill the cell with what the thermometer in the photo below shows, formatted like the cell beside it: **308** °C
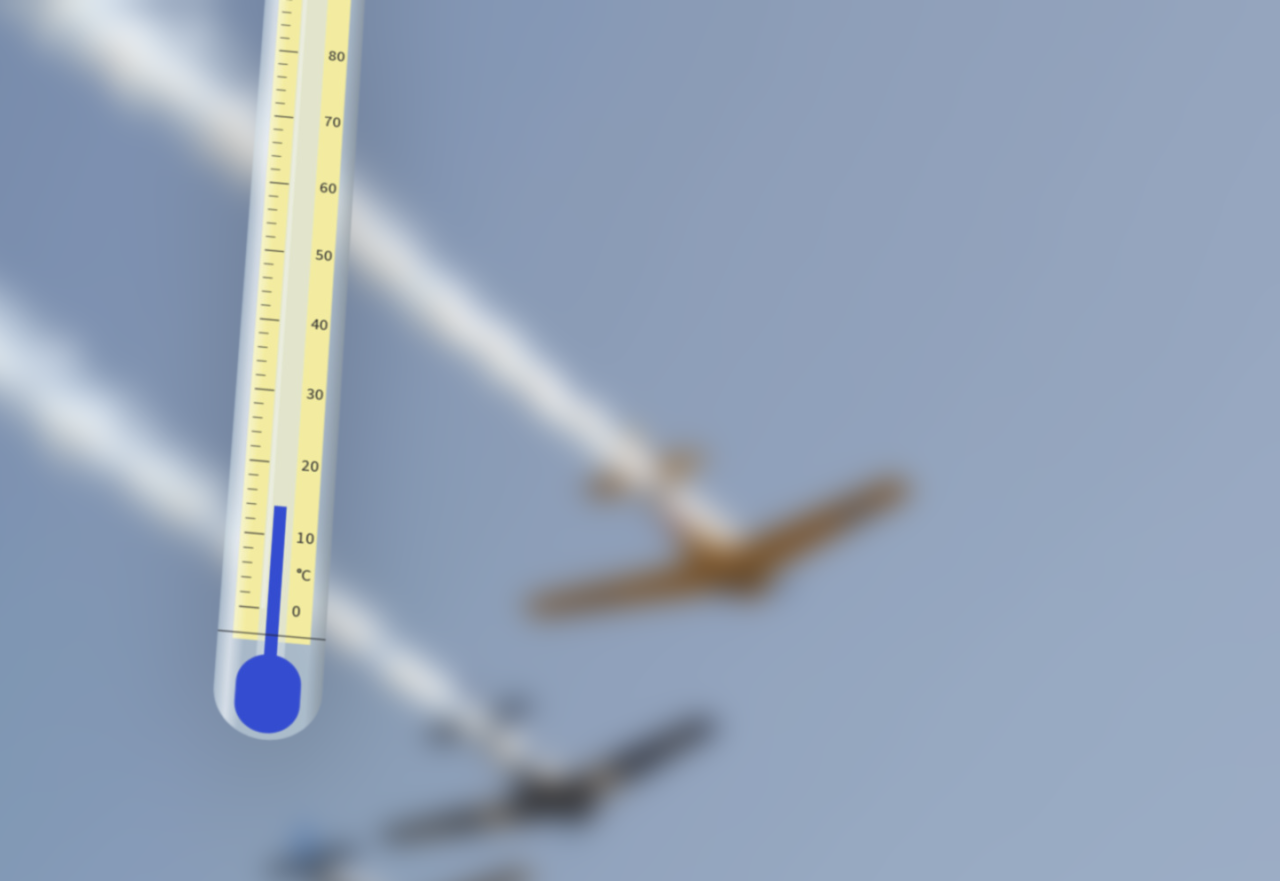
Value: **14** °C
